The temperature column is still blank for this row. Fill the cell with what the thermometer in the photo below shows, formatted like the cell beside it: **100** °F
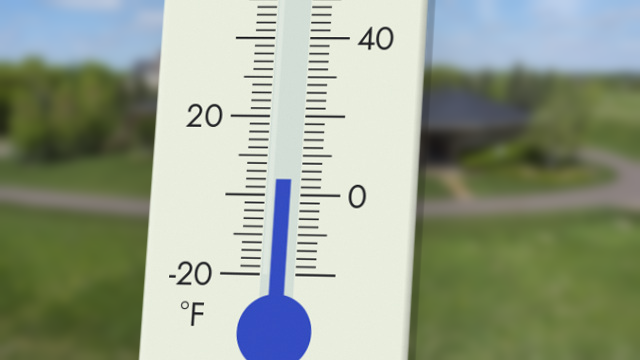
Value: **4** °F
